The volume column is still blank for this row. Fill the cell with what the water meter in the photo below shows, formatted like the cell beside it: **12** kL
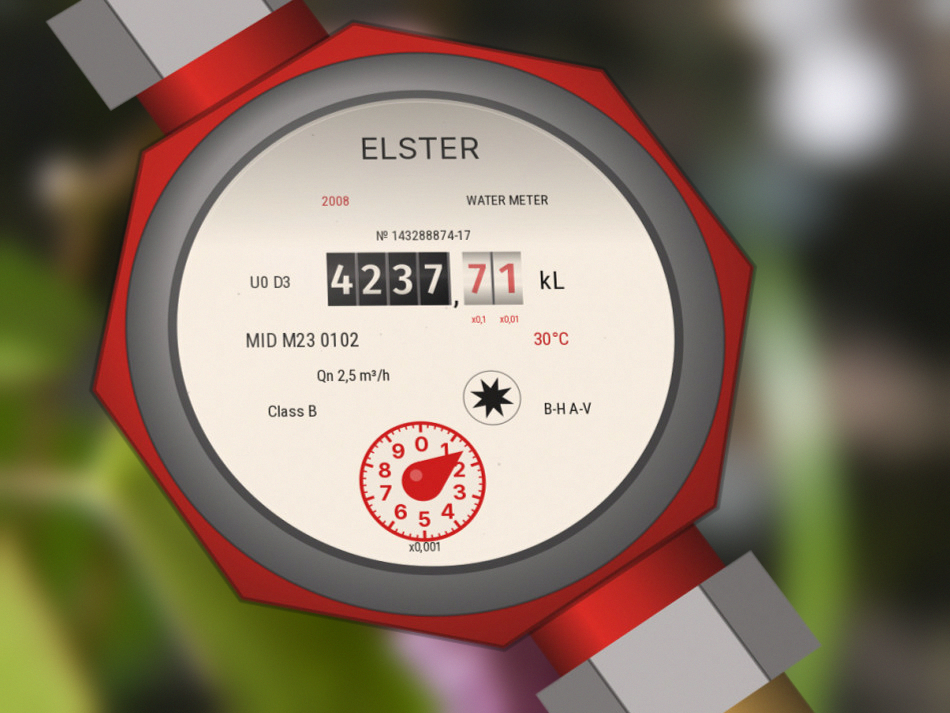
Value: **4237.711** kL
